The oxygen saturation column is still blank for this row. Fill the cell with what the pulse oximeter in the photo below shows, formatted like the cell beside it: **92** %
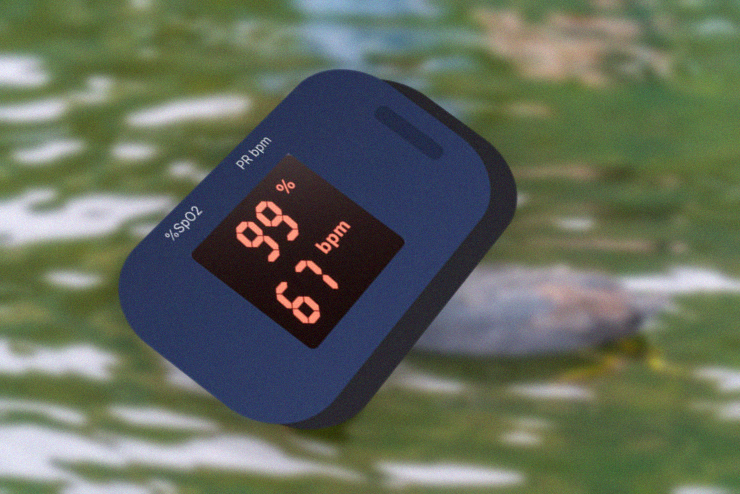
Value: **99** %
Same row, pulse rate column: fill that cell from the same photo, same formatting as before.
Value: **67** bpm
